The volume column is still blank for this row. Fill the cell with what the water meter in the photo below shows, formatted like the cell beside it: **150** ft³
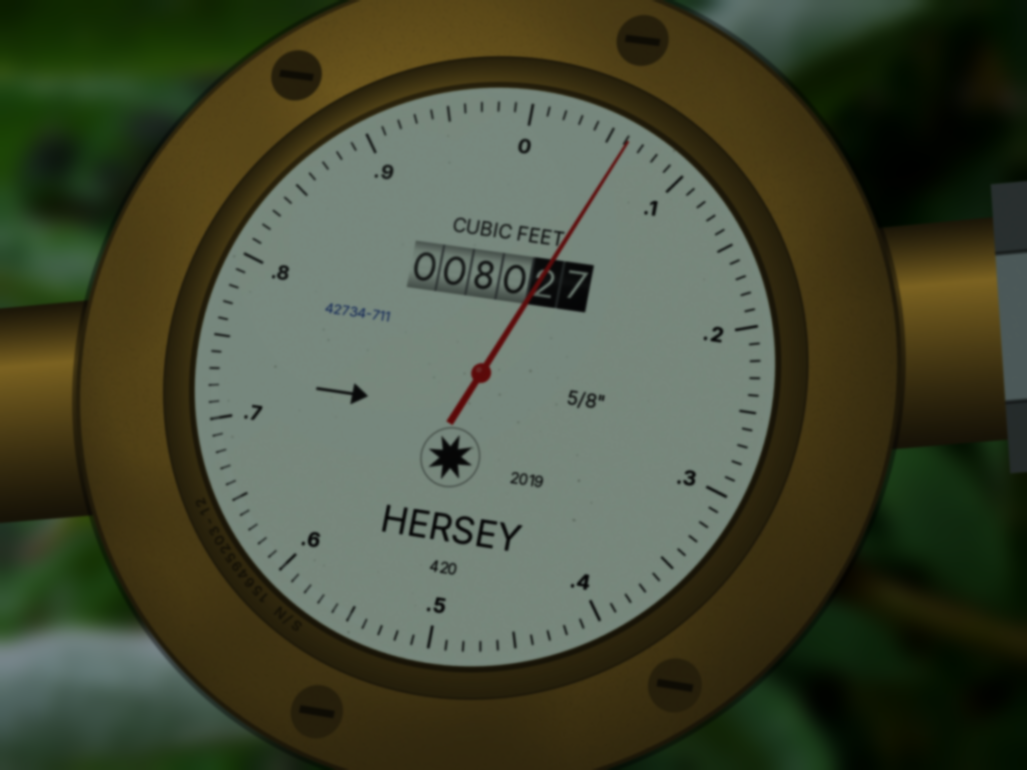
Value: **8027.06** ft³
